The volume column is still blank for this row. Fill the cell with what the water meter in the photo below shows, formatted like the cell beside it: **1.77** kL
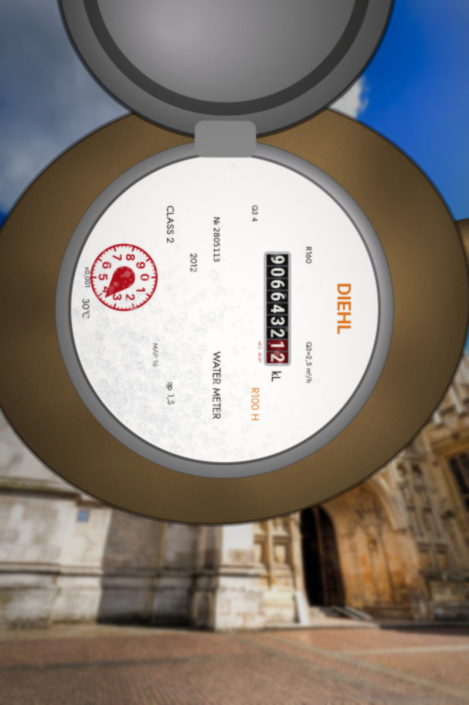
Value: **9066432.123** kL
